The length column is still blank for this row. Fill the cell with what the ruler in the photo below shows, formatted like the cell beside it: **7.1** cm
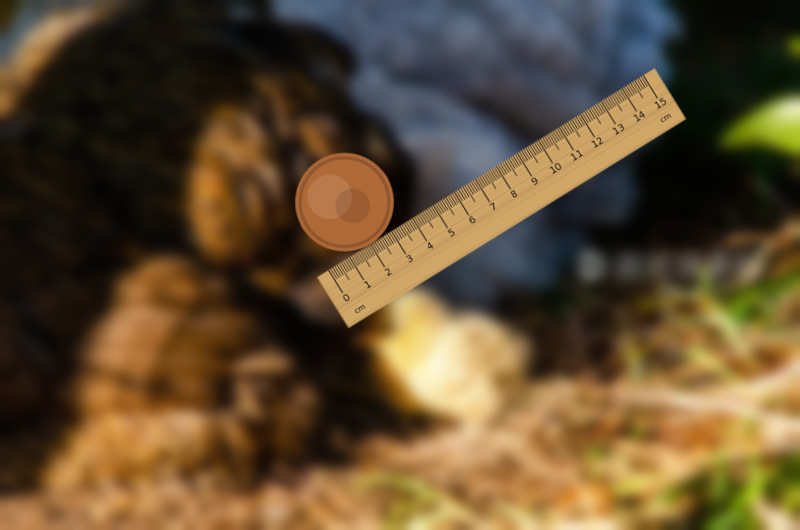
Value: **4** cm
